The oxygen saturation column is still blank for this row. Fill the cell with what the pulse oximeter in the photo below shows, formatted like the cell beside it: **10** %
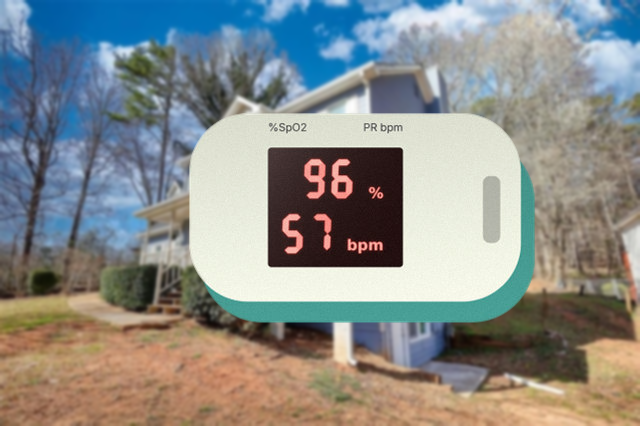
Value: **96** %
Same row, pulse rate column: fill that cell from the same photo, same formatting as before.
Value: **57** bpm
